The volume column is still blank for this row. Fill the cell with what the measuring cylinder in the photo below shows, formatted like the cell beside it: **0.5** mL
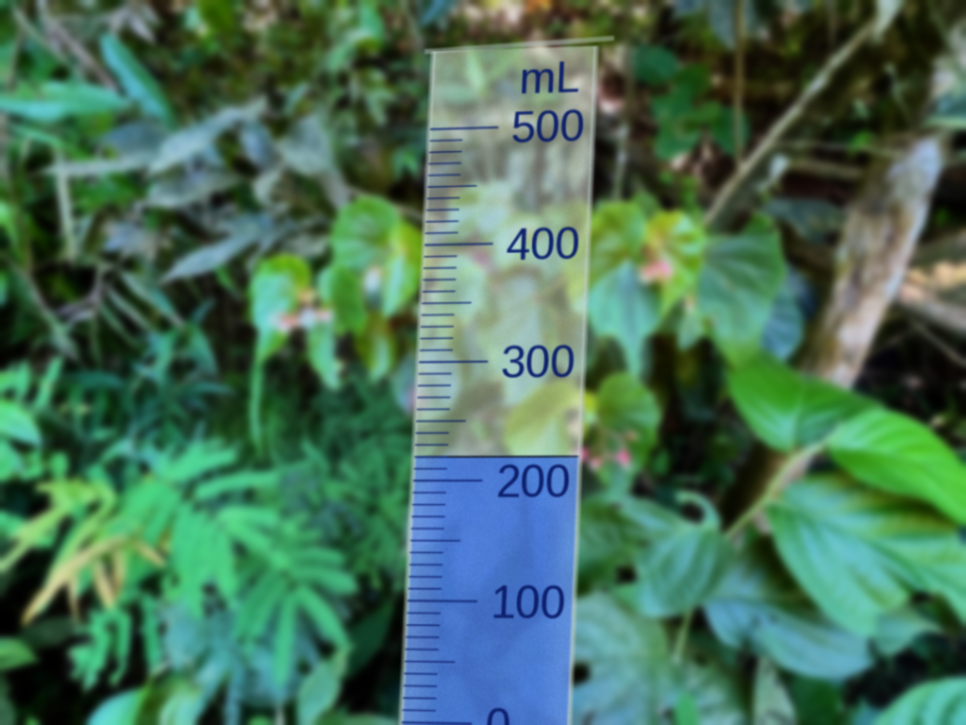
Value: **220** mL
